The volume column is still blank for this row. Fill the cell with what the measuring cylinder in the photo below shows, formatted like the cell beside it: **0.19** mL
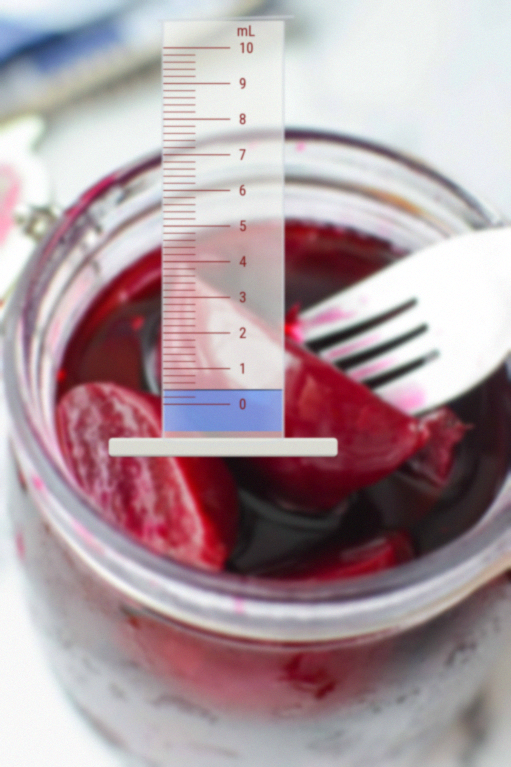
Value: **0.4** mL
